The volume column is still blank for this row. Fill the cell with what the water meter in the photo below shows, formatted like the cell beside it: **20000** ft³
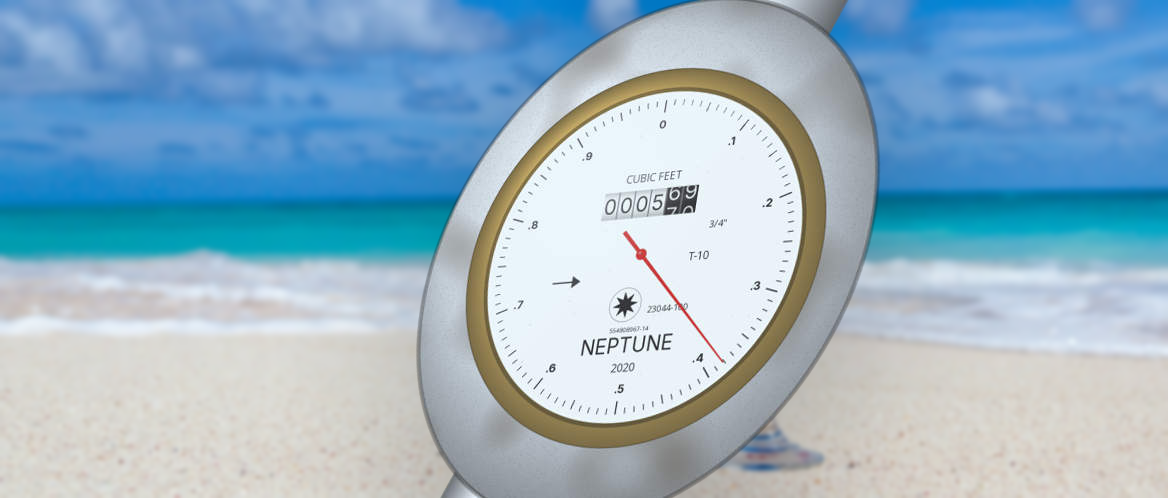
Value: **569.38** ft³
